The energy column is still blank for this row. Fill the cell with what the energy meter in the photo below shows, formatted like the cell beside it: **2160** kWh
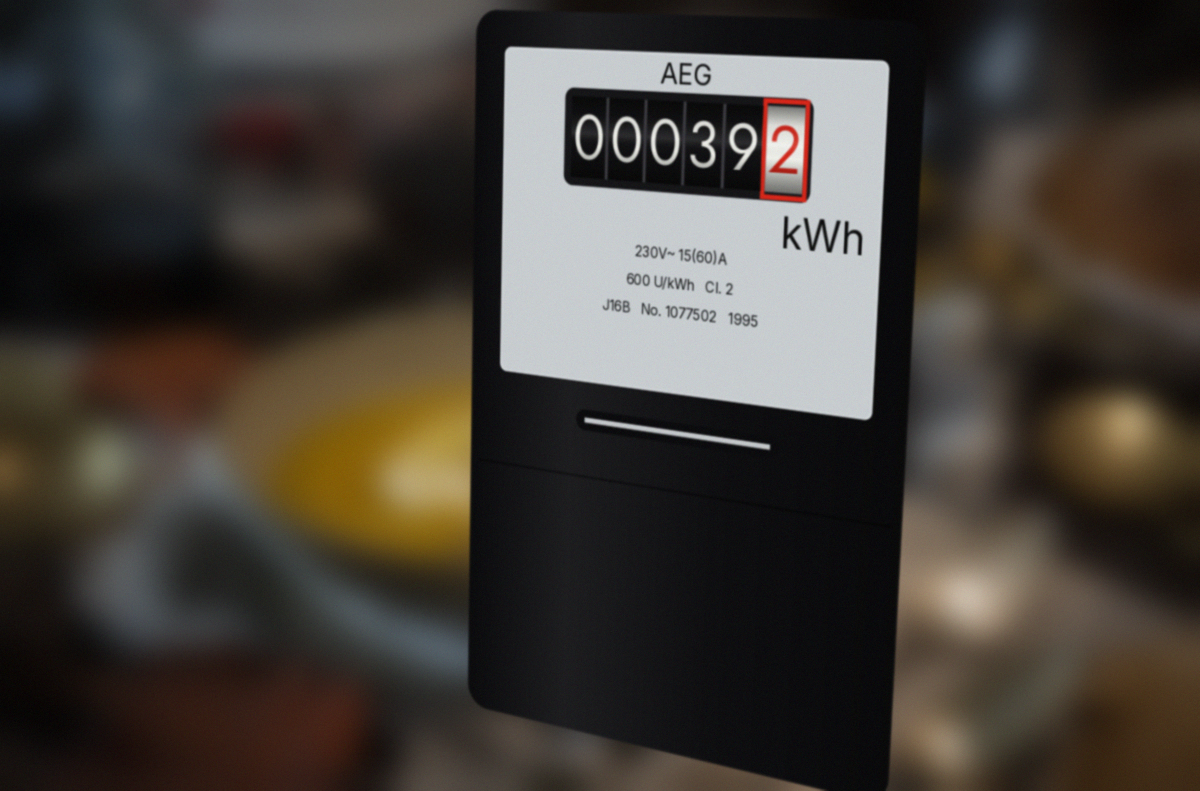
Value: **39.2** kWh
